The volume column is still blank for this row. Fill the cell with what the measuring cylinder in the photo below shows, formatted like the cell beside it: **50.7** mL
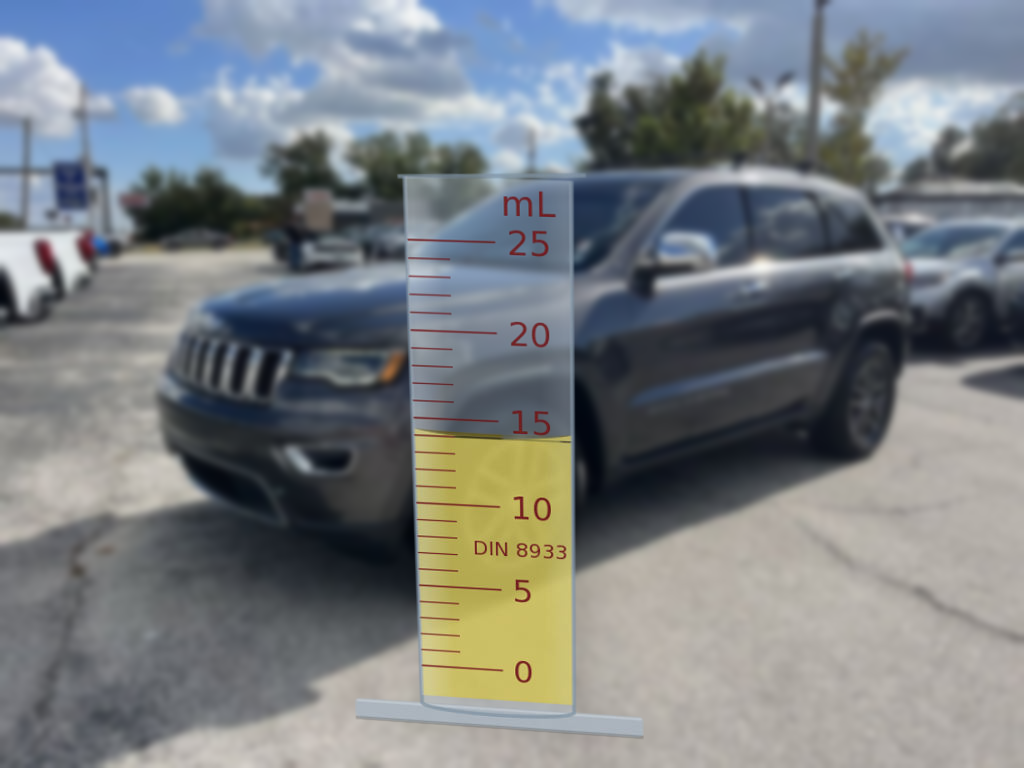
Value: **14** mL
